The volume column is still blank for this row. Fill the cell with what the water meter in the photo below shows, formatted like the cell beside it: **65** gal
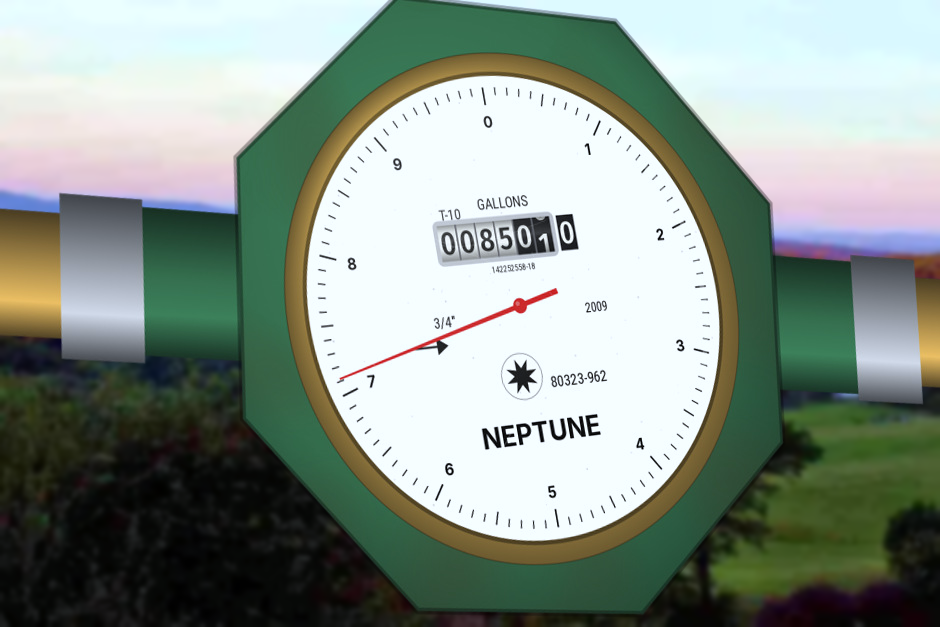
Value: **85007.1** gal
